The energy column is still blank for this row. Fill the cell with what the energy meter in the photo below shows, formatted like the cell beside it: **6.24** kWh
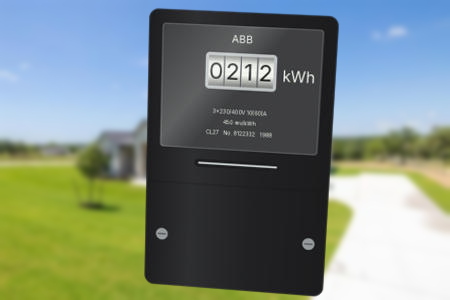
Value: **212** kWh
